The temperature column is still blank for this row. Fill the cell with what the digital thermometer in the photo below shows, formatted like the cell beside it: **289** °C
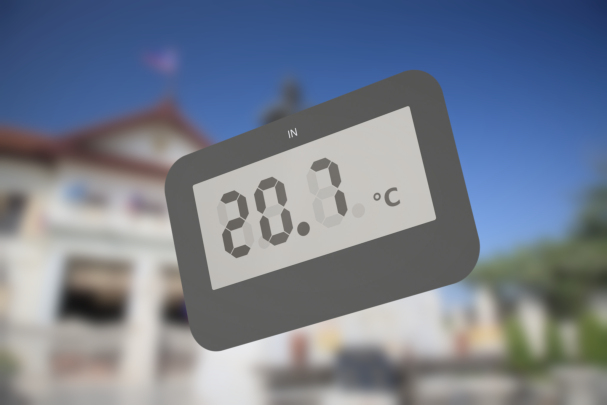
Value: **20.7** °C
